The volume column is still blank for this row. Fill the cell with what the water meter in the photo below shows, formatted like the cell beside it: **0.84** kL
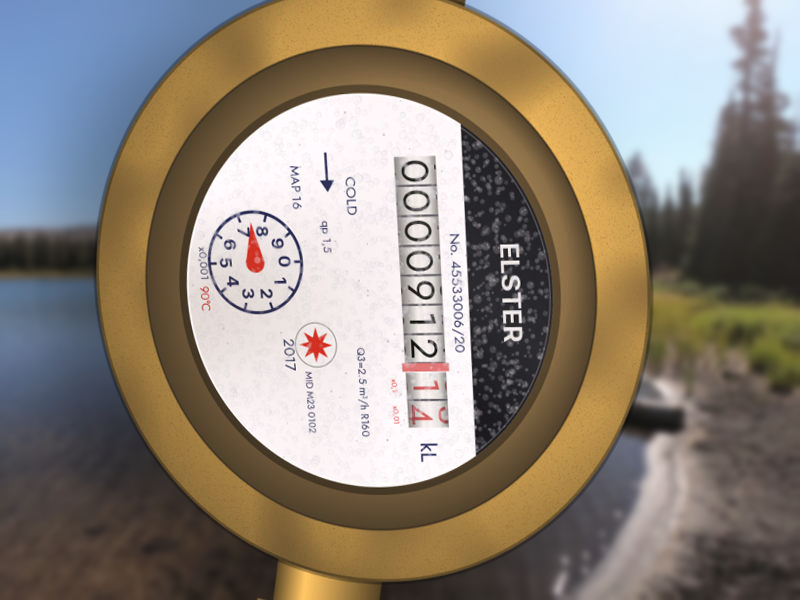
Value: **912.137** kL
